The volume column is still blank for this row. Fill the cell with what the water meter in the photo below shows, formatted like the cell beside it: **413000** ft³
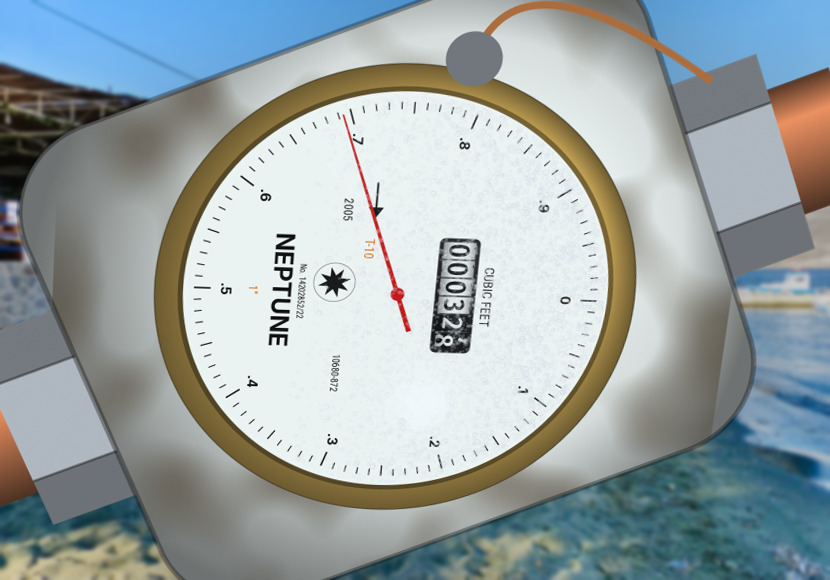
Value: **327.69** ft³
